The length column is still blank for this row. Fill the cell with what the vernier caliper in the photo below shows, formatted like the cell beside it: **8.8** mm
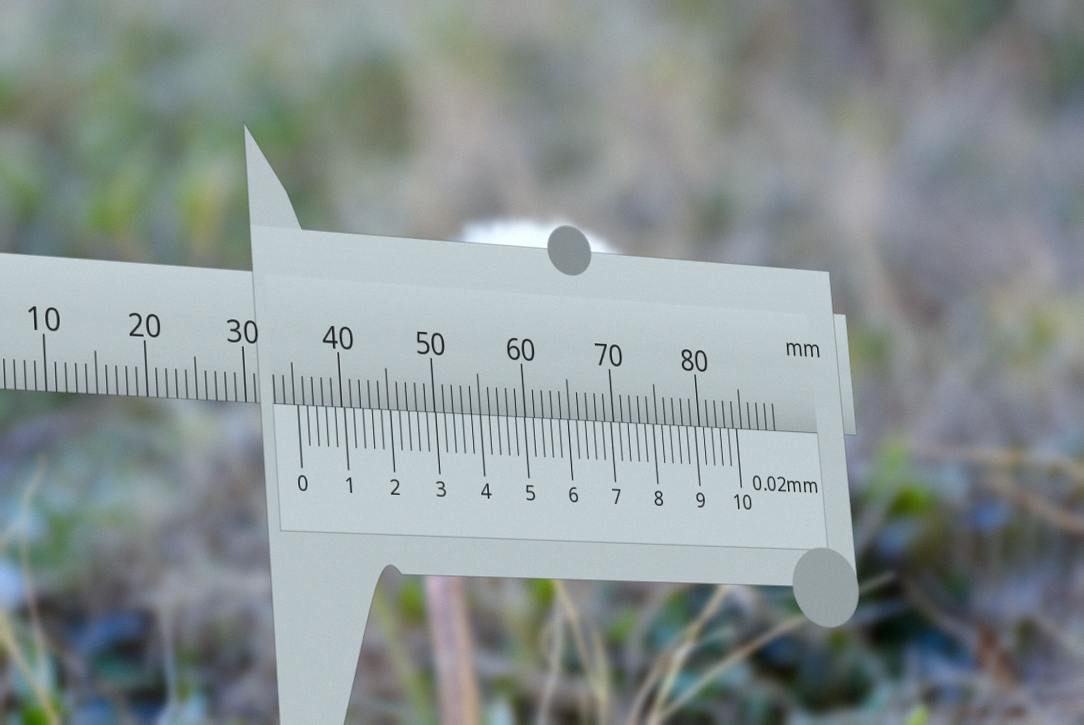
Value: **35.4** mm
